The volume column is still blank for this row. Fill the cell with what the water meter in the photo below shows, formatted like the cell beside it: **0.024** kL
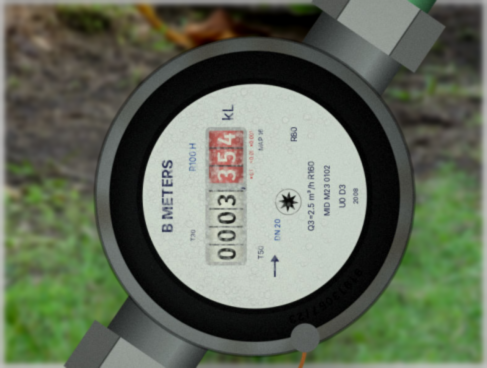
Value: **3.354** kL
